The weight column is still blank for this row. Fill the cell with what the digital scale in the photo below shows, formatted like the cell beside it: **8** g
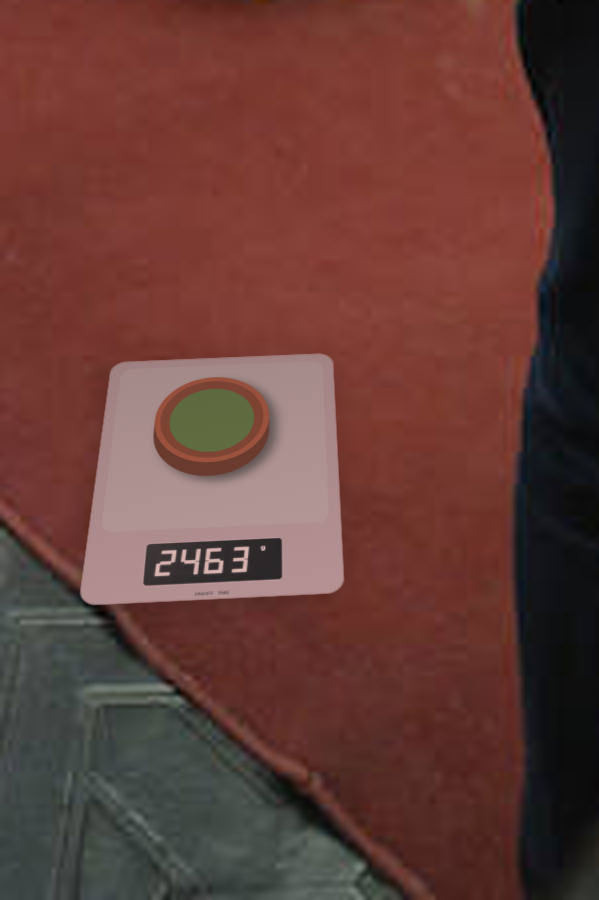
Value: **2463** g
